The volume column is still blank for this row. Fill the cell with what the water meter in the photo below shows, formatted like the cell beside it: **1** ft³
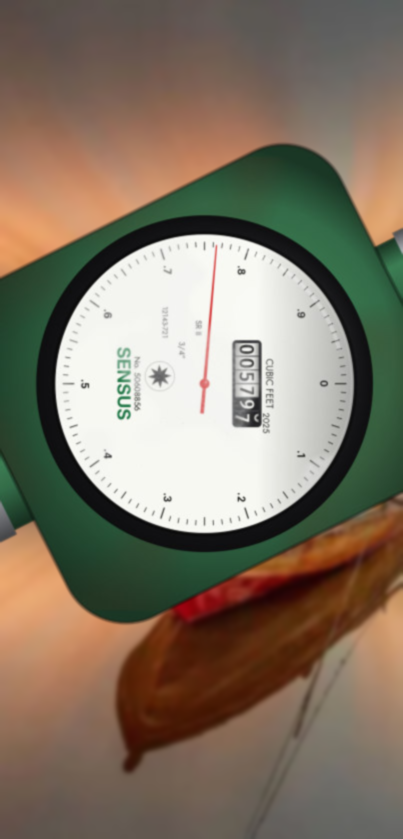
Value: **5796.76** ft³
